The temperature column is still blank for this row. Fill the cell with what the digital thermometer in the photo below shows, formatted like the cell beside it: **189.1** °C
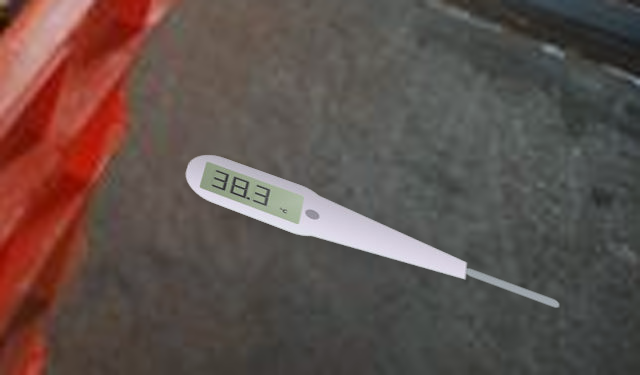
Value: **38.3** °C
